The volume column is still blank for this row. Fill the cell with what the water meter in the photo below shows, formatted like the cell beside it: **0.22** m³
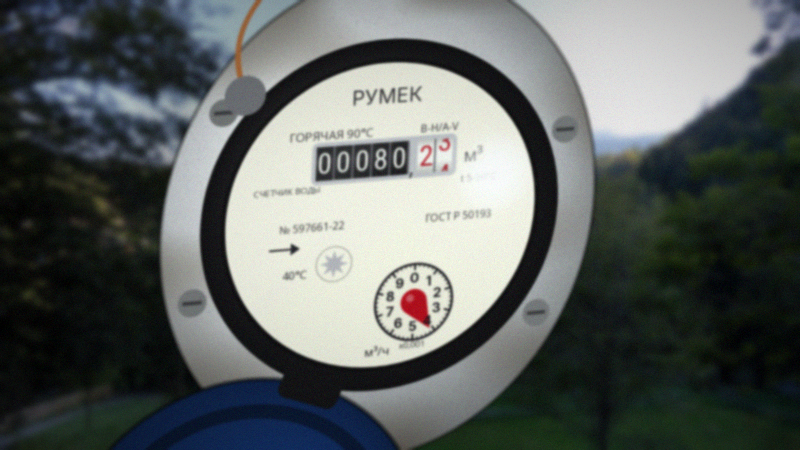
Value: **80.234** m³
